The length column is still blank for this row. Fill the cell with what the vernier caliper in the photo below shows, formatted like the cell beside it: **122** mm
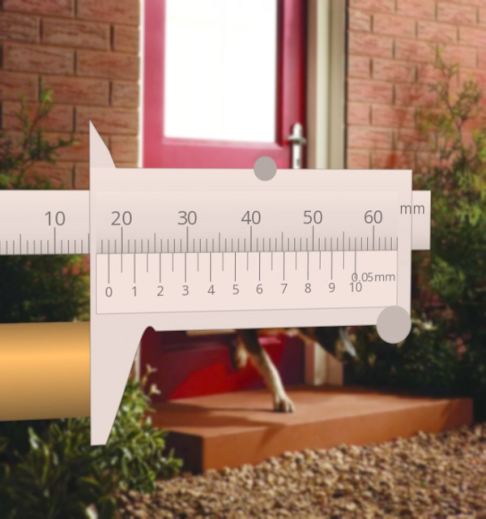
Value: **18.0** mm
